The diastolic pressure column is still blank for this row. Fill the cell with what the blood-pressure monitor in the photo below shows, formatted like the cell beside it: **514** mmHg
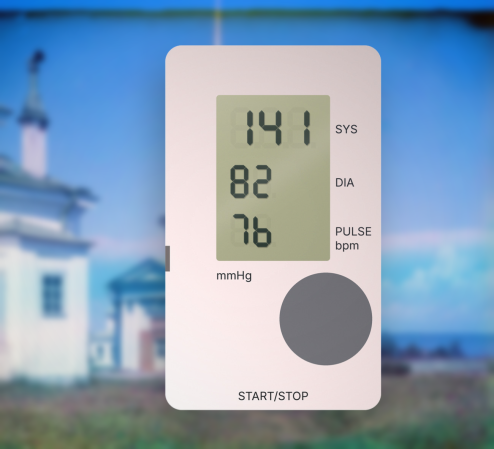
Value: **82** mmHg
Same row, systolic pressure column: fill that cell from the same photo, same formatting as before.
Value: **141** mmHg
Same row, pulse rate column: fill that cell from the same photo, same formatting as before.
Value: **76** bpm
